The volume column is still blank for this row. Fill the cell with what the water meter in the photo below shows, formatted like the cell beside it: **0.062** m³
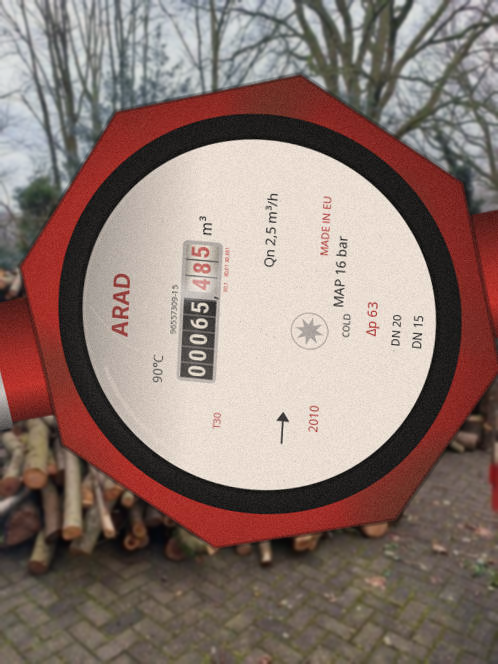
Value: **65.485** m³
